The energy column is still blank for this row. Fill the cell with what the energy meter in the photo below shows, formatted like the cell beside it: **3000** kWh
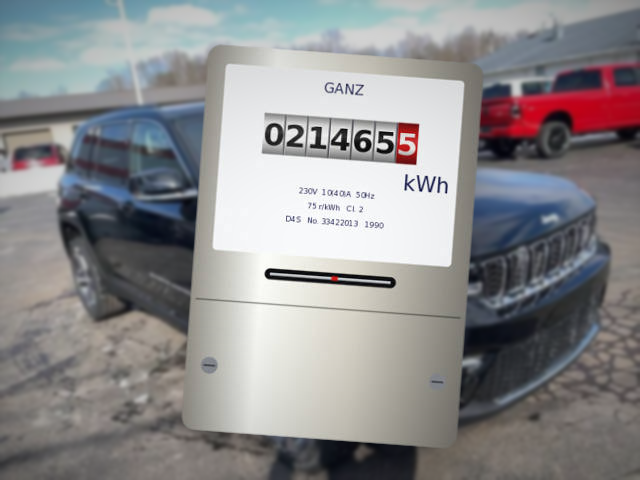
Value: **21465.5** kWh
